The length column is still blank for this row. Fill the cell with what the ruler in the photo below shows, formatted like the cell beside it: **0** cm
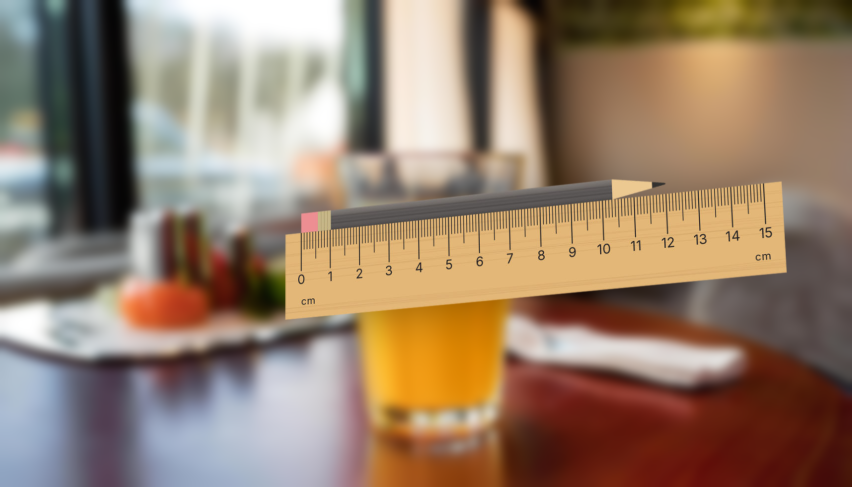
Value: **12** cm
